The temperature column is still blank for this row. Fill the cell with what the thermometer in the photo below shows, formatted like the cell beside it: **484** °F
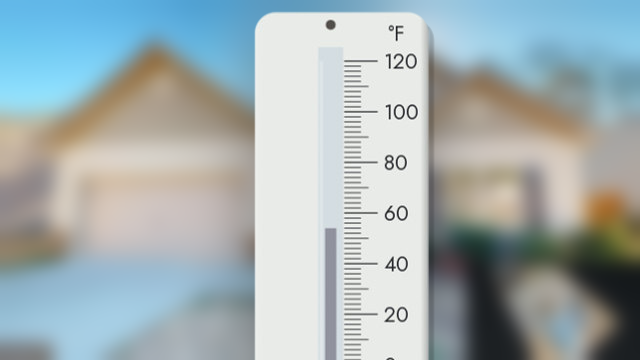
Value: **54** °F
